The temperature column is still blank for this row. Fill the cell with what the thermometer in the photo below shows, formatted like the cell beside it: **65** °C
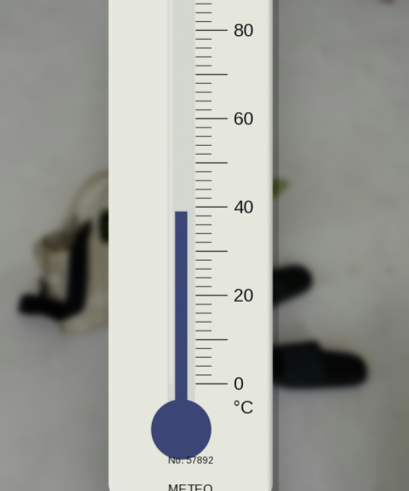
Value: **39** °C
